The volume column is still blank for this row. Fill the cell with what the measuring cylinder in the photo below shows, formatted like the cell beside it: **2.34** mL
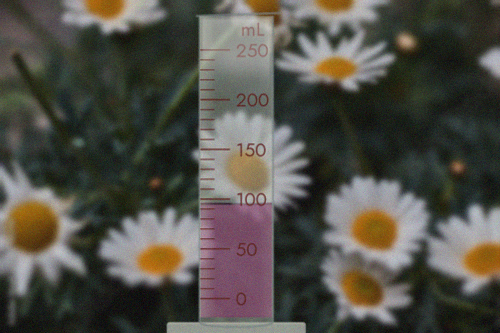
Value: **95** mL
